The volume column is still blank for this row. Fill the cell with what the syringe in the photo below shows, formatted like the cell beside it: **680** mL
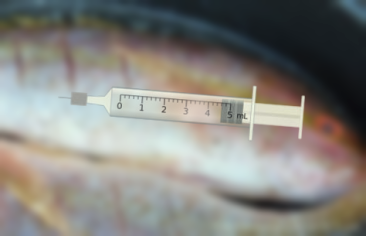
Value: **4.6** mL
